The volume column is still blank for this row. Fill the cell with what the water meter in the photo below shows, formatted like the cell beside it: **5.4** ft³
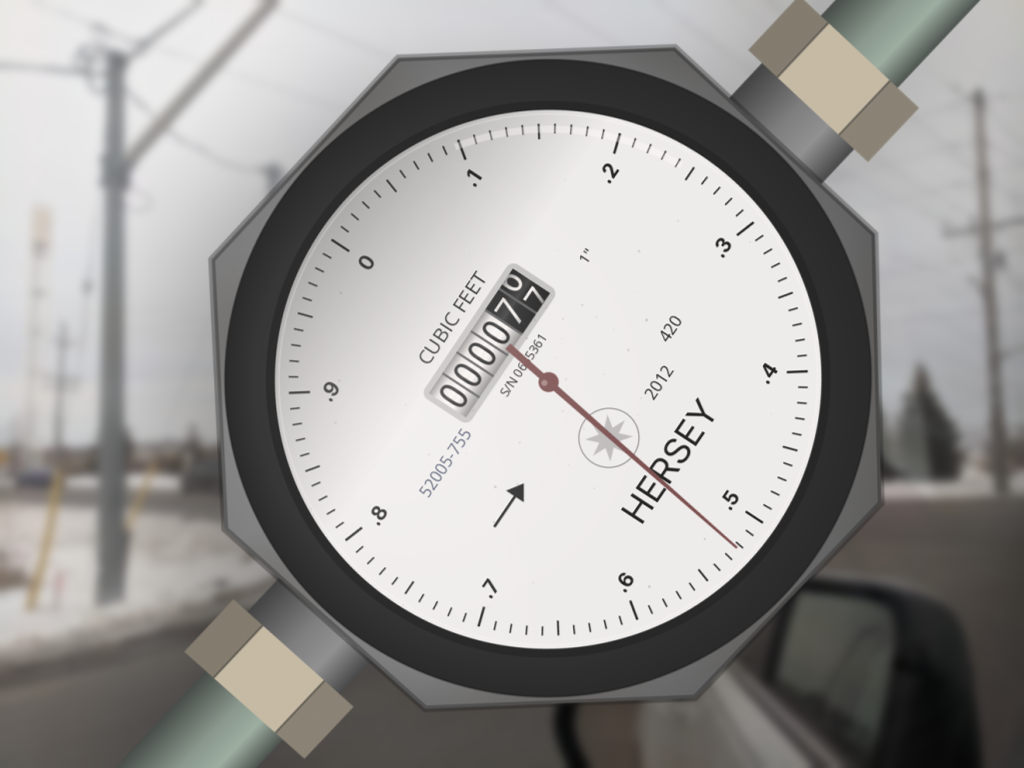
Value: **76.52** ft³
